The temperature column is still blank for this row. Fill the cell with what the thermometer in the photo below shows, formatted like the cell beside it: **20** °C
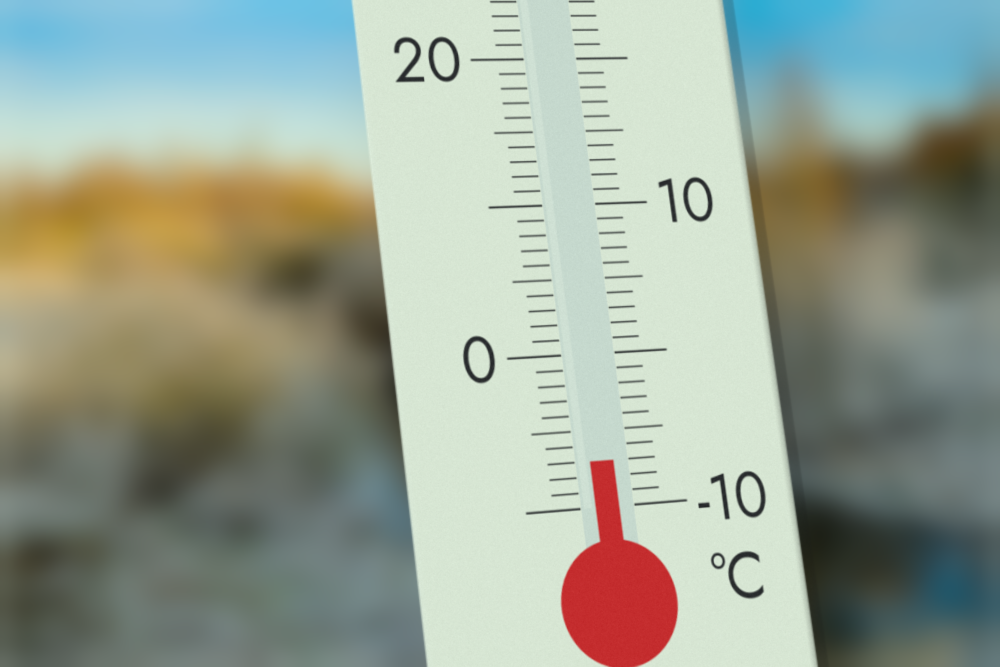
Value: **-7** °C
